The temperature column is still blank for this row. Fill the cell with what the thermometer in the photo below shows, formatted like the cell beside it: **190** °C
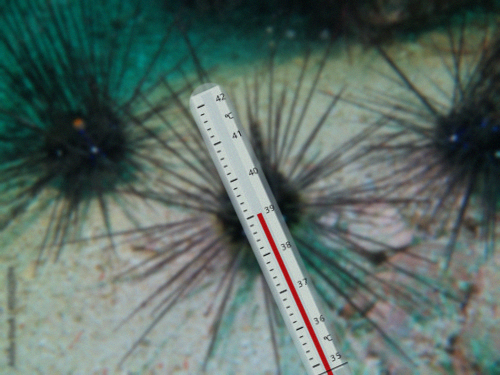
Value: **39** °C
